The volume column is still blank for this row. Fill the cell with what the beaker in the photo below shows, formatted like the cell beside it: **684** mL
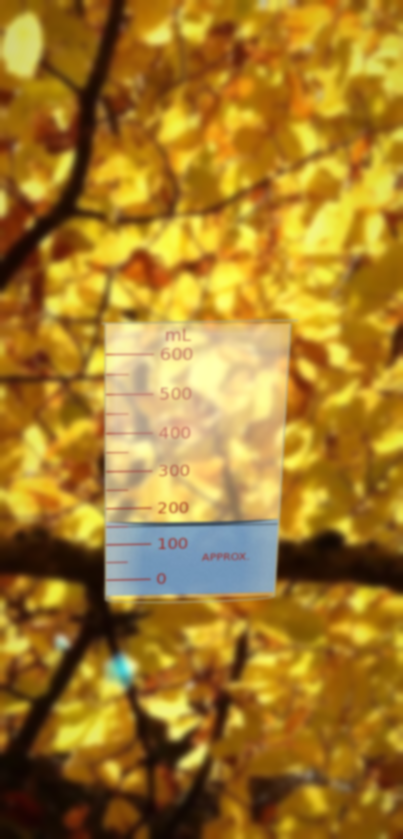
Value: **150** mL
